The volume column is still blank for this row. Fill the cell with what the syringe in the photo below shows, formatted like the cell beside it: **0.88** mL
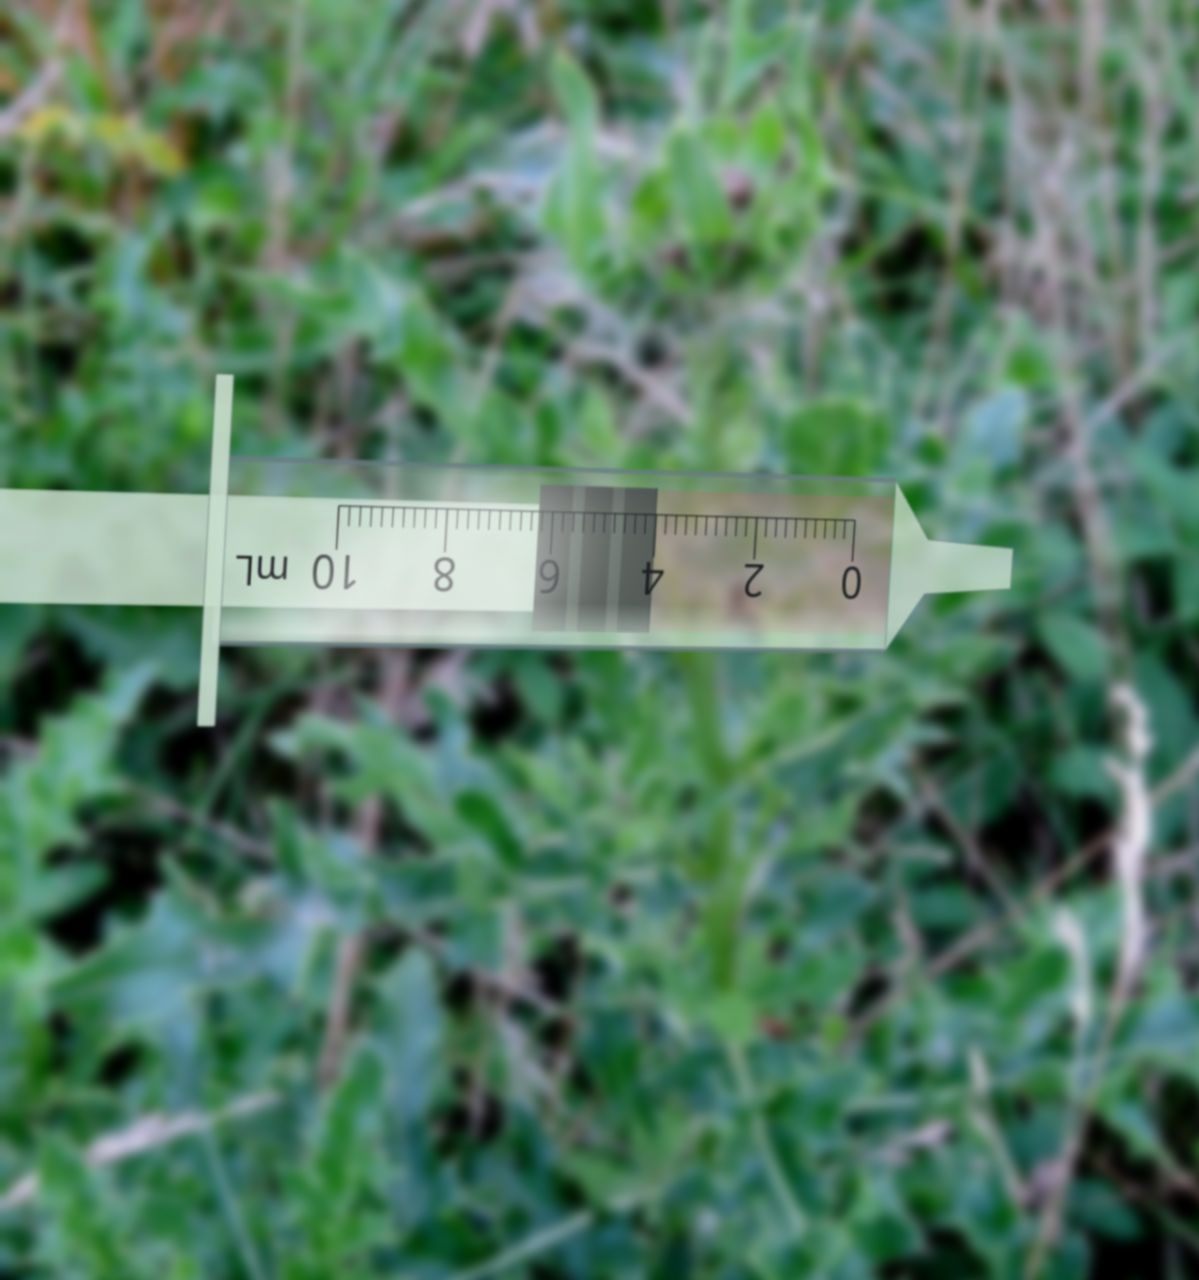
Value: **4** mL
